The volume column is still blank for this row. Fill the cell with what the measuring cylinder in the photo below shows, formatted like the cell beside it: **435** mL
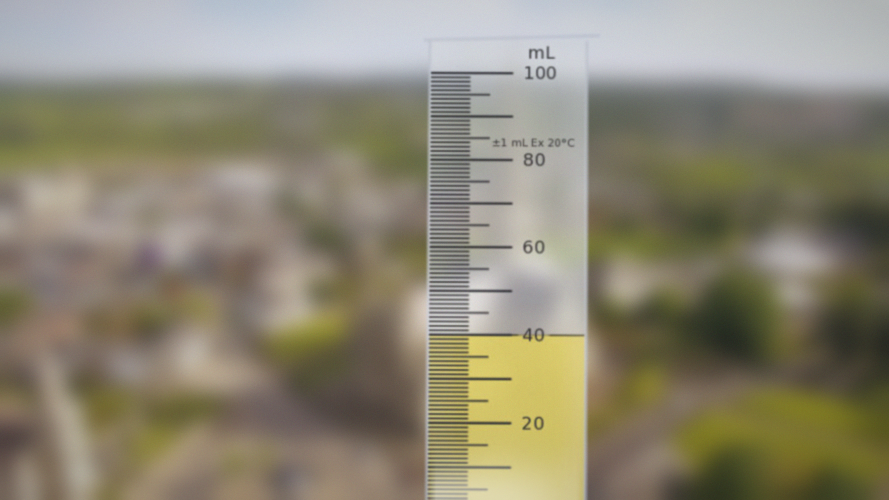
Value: **40** mL
